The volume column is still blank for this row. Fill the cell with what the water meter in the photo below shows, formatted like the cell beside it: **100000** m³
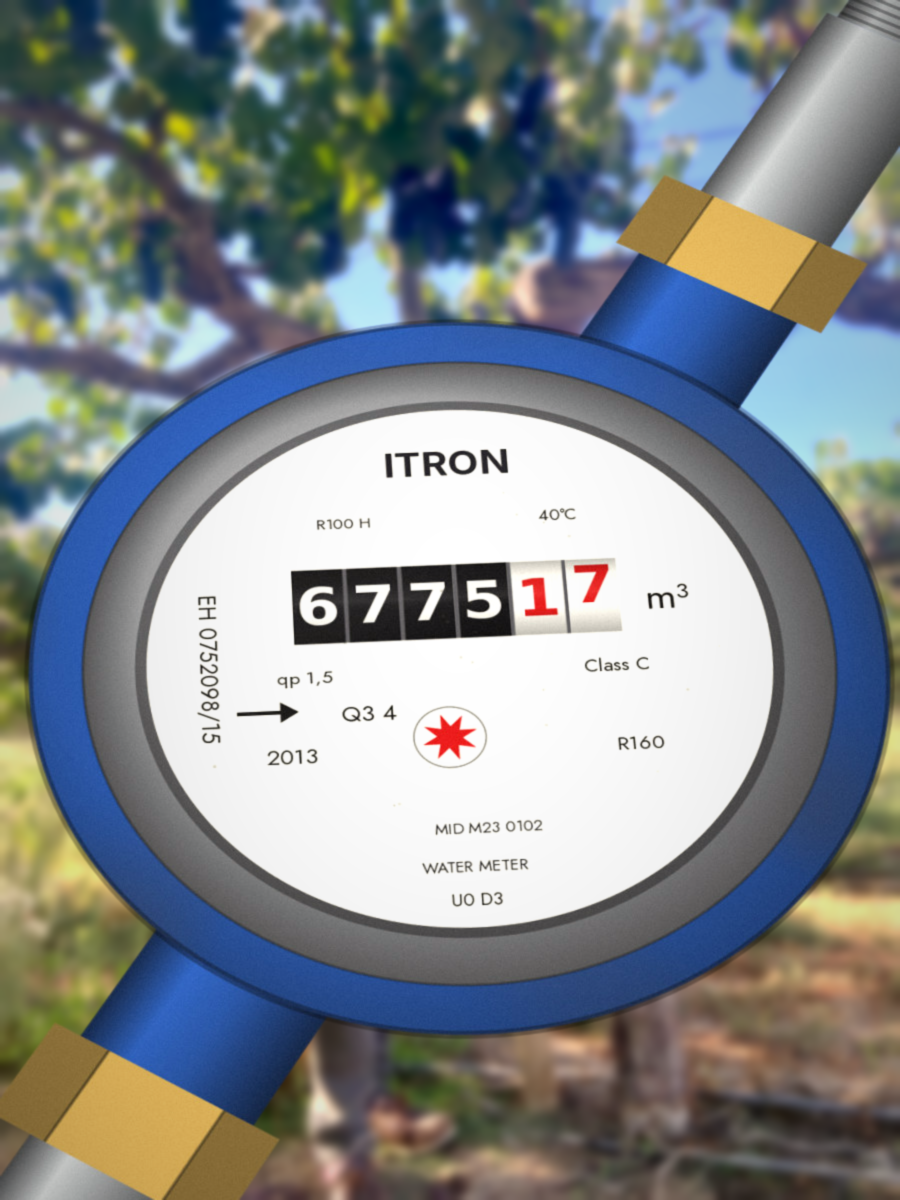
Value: **6775.17** m³
